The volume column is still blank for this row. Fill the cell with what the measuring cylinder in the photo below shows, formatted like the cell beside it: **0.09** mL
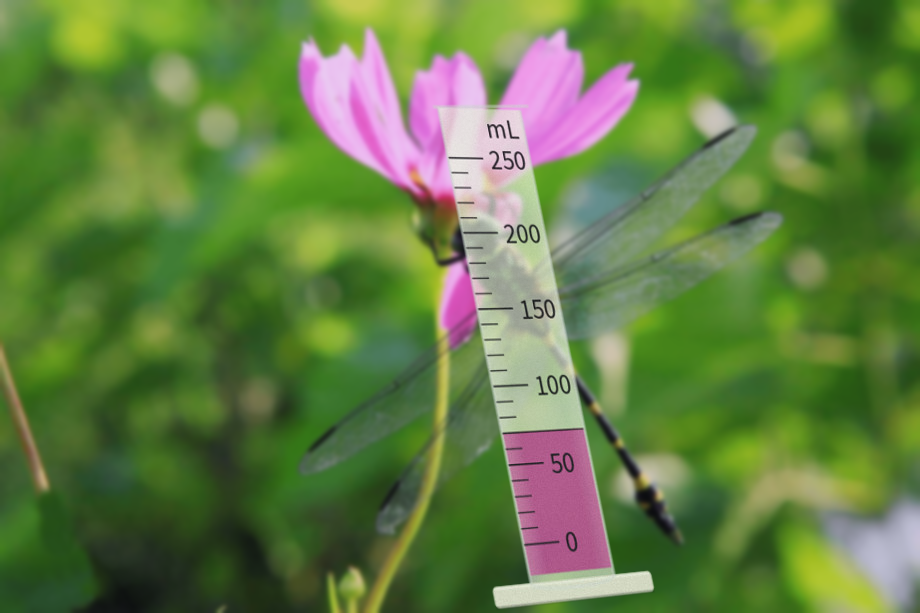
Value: **70** mL
